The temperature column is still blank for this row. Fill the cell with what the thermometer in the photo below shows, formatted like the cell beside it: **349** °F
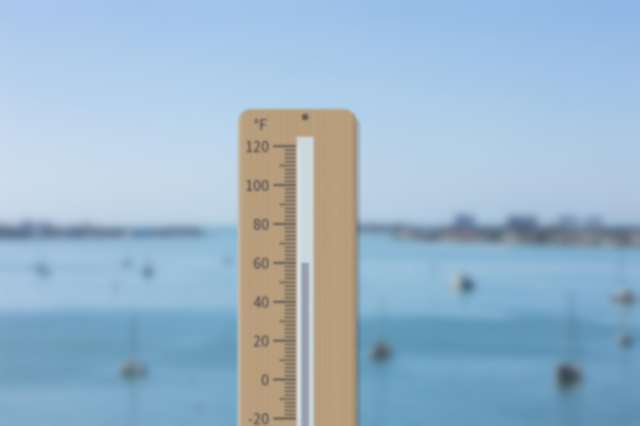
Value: **60** °F
